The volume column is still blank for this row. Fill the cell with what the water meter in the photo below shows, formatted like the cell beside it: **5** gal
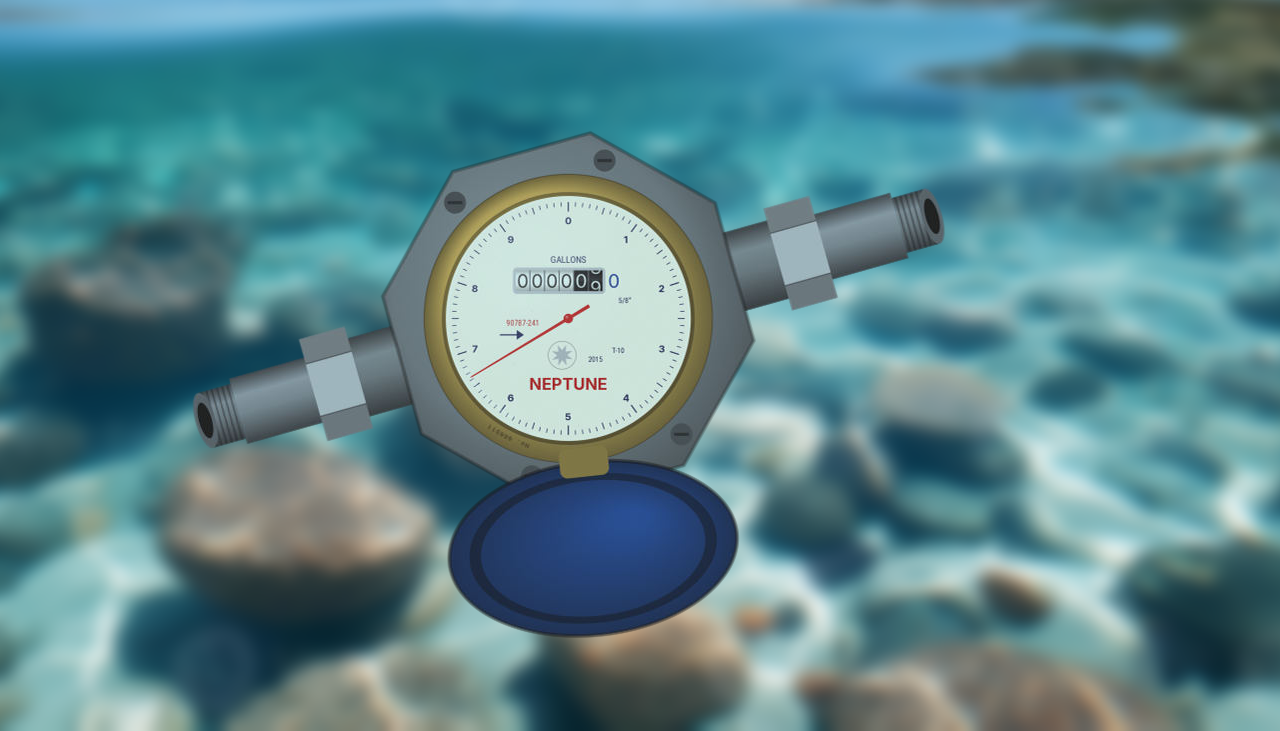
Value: **86.6** gal
